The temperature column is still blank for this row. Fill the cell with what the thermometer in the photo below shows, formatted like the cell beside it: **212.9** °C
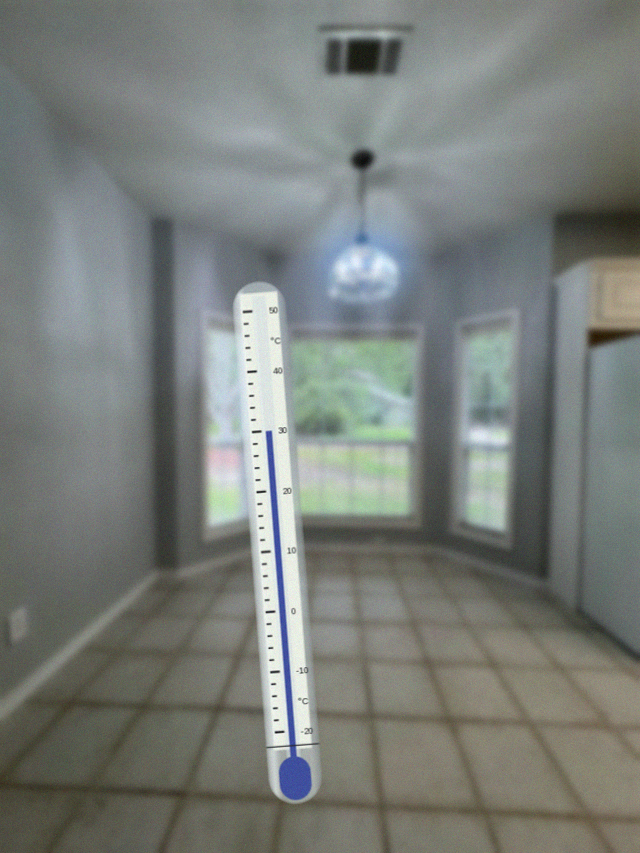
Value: **30** °C
